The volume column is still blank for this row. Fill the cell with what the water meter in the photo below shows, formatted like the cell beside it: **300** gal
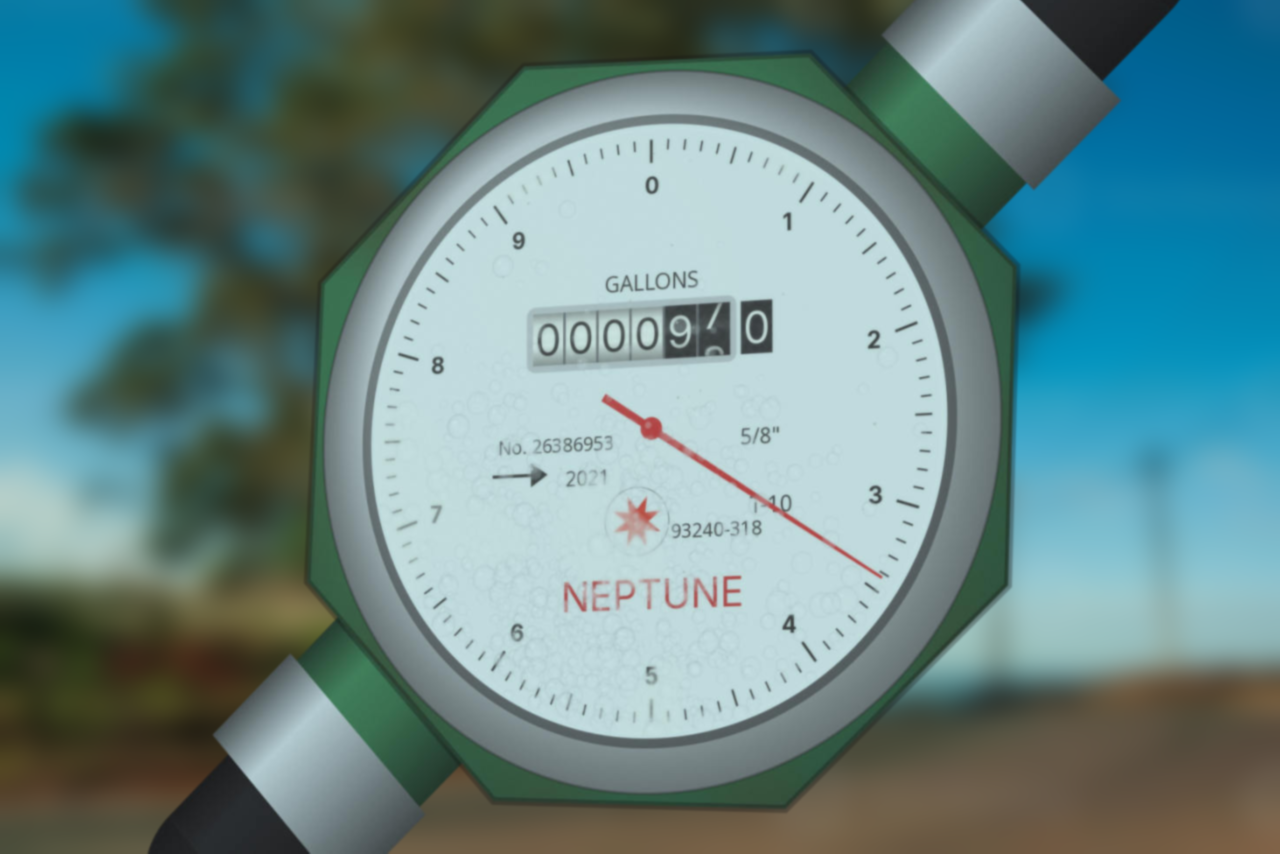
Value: **973.4** gal
